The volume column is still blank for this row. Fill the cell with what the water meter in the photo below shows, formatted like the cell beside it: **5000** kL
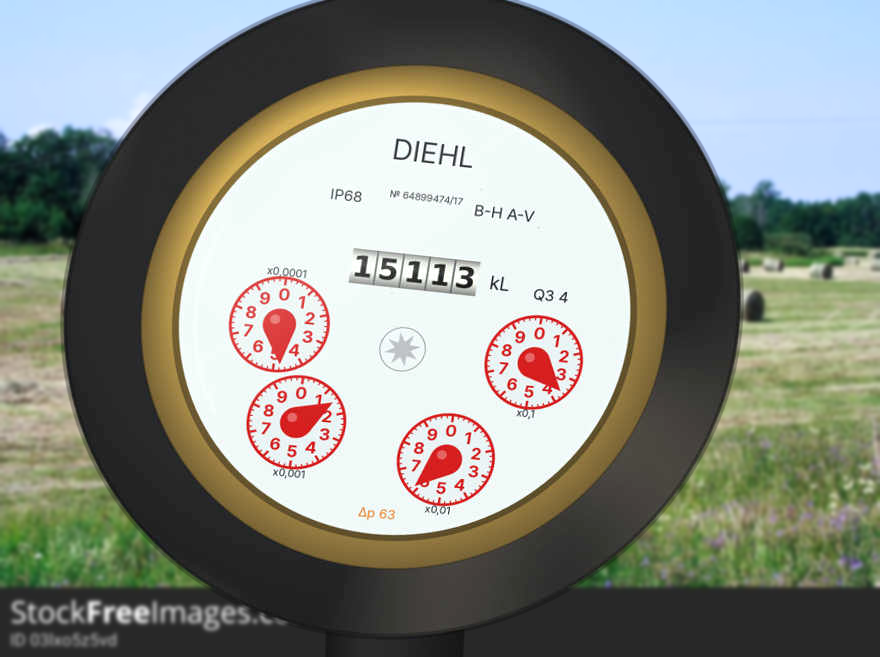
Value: **15113.3614** kL
